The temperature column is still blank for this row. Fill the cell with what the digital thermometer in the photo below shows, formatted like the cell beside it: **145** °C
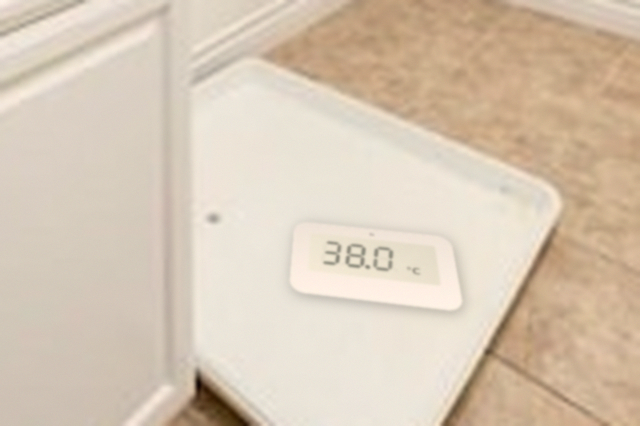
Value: **38.0** °C
